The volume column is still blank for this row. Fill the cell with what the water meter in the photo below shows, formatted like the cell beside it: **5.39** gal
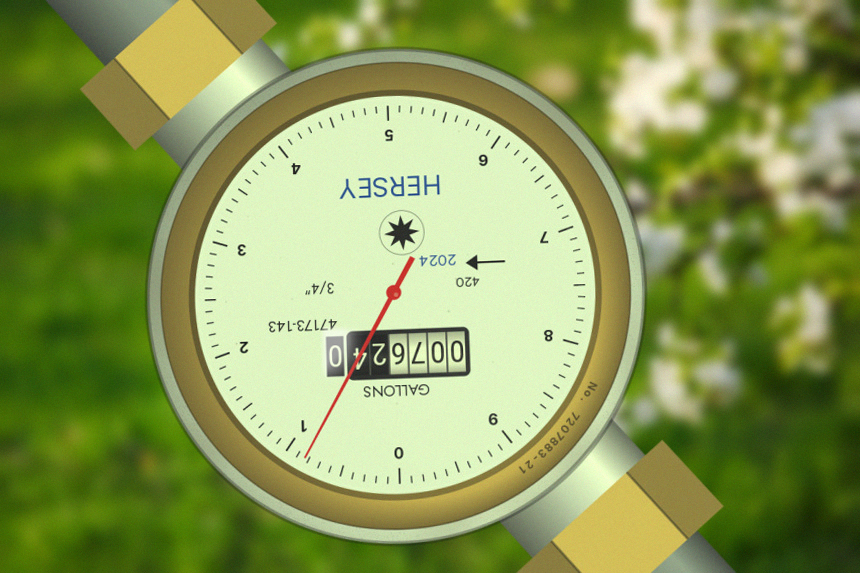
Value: **76240.8** gal
